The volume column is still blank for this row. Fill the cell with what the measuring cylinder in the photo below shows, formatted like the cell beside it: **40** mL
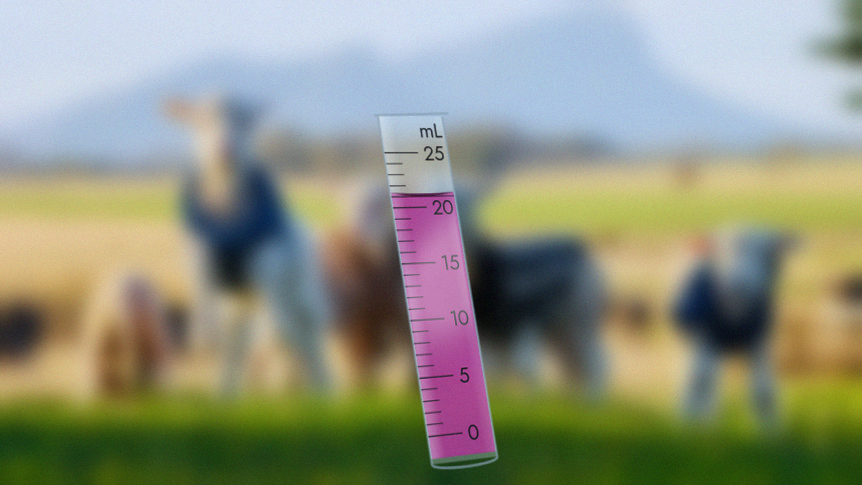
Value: **21** mL
